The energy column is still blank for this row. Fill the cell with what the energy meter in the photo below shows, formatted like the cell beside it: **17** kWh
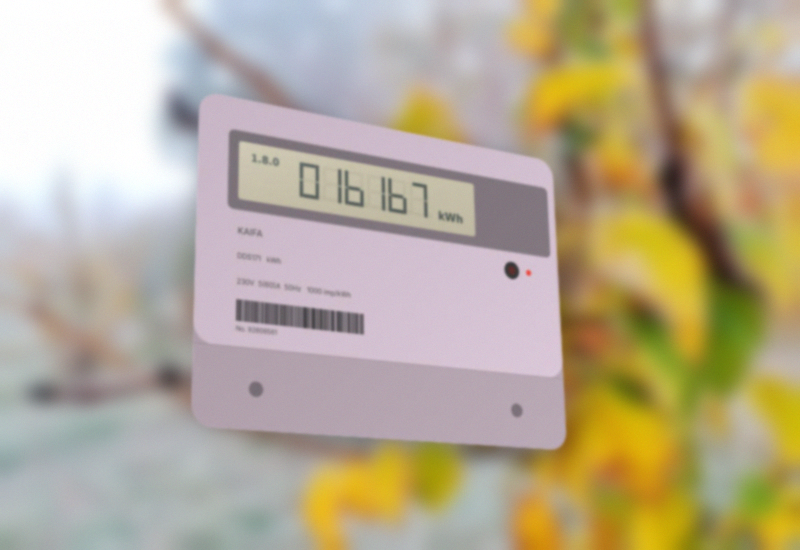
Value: **16167** kWh
